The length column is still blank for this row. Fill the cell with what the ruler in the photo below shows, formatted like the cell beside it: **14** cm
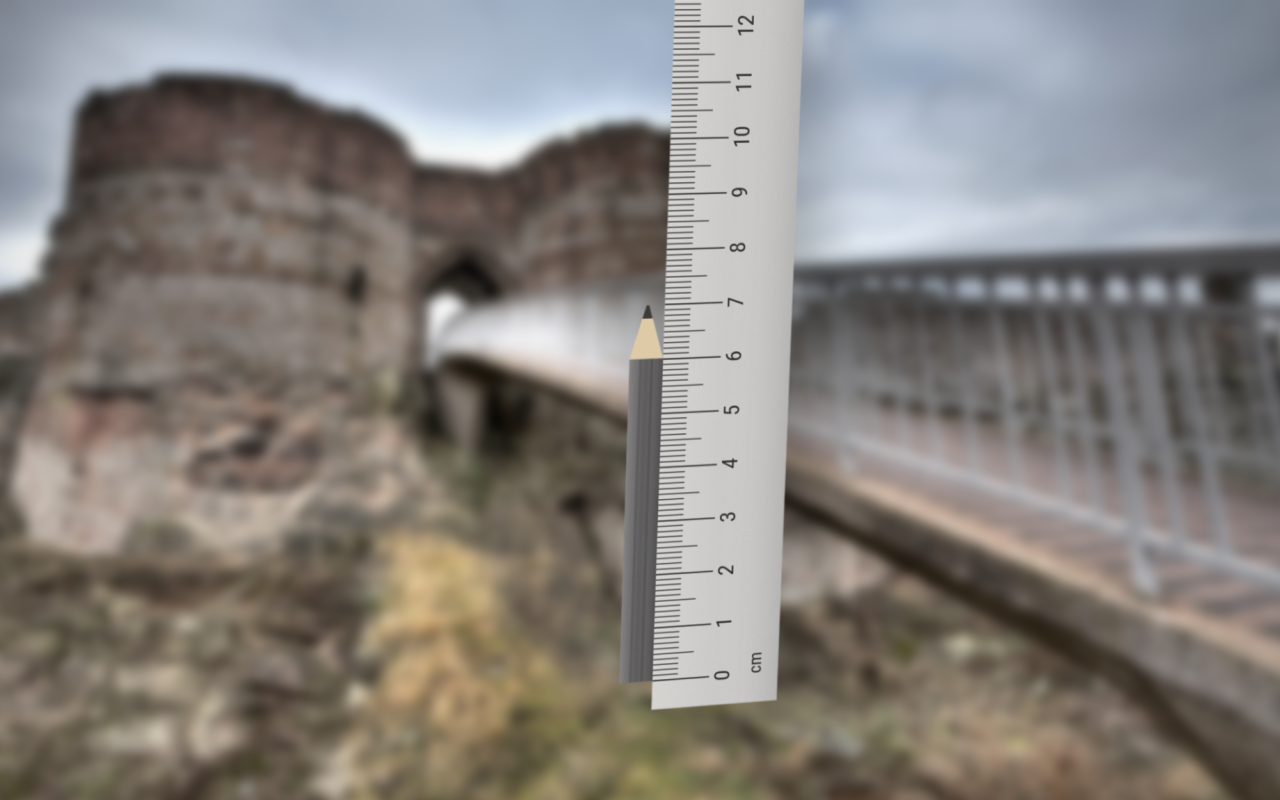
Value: **7** cm
